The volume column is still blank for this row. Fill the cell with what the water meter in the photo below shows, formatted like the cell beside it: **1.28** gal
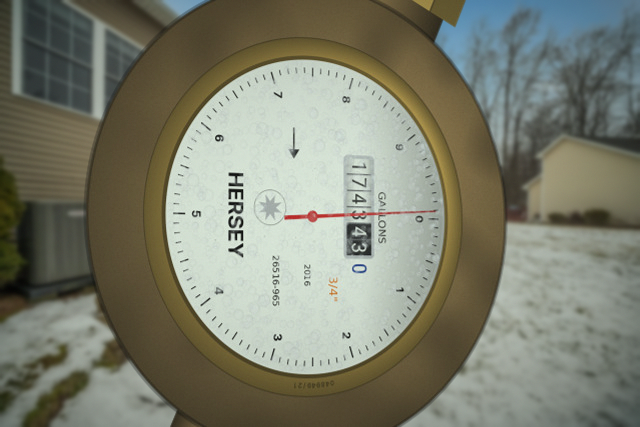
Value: **1743429.9** gal
